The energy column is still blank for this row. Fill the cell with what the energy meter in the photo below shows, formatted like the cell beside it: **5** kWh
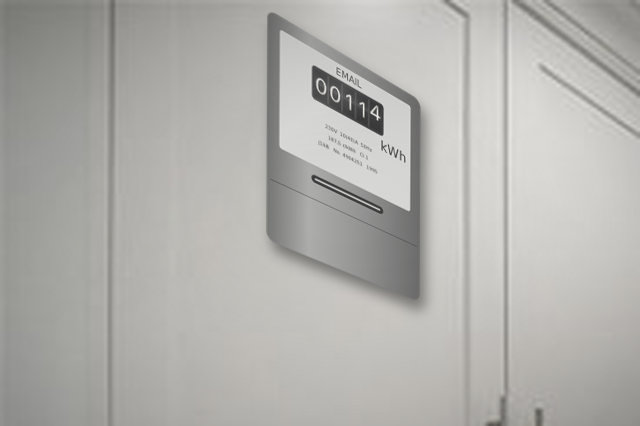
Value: **114** kWh
